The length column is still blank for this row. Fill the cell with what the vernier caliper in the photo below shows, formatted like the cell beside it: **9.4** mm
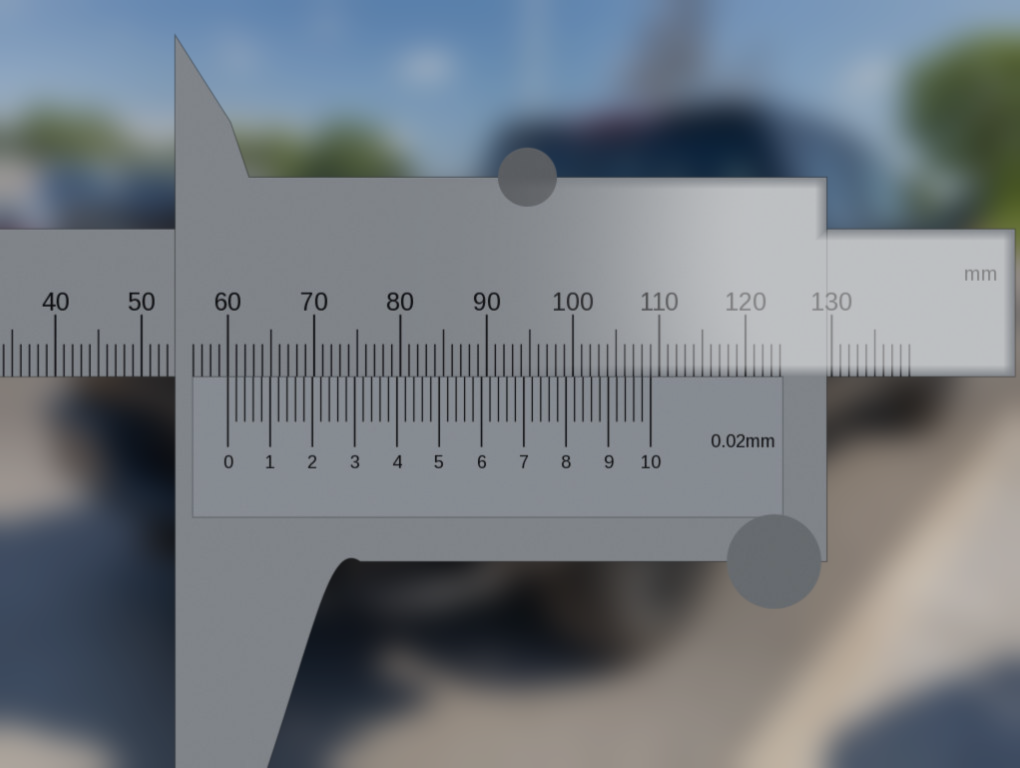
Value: **60.0** mm
